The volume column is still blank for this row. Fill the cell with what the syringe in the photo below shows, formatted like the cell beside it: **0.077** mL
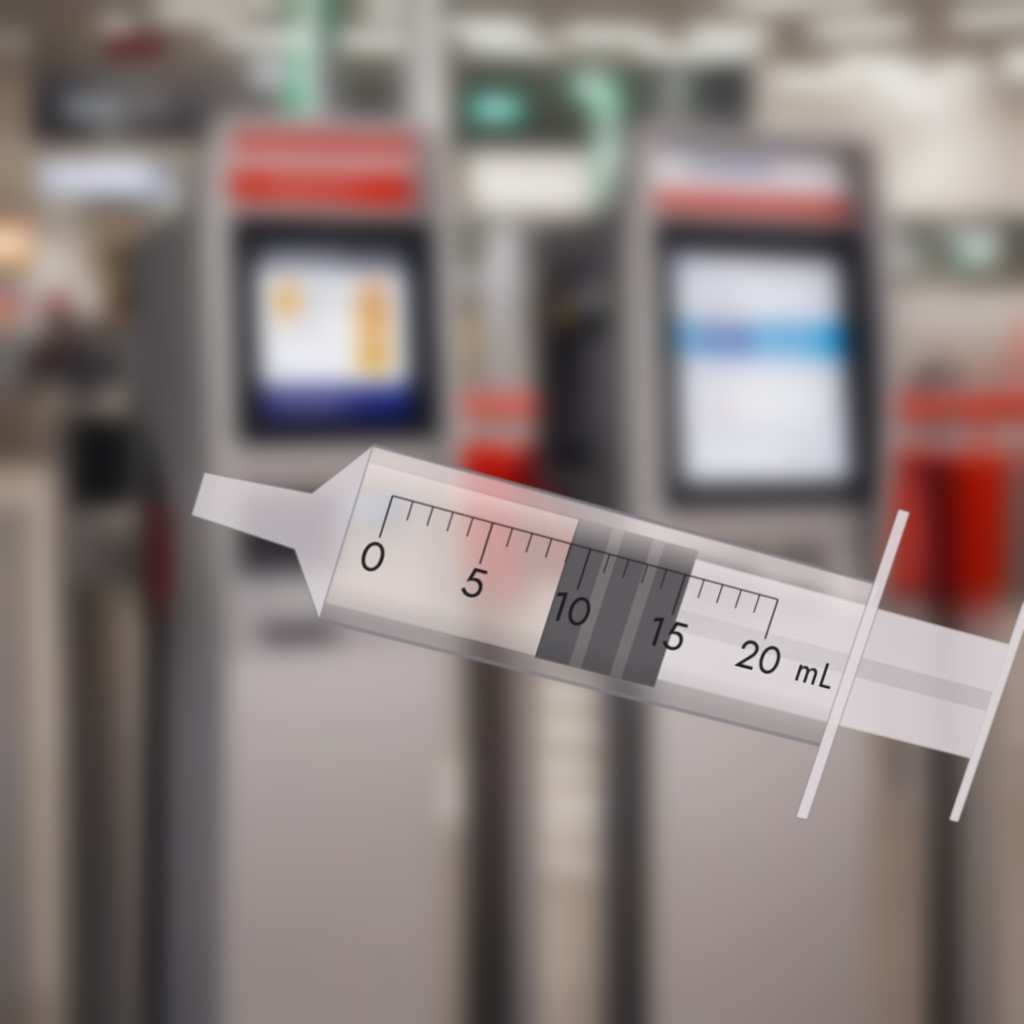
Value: **9** mL
